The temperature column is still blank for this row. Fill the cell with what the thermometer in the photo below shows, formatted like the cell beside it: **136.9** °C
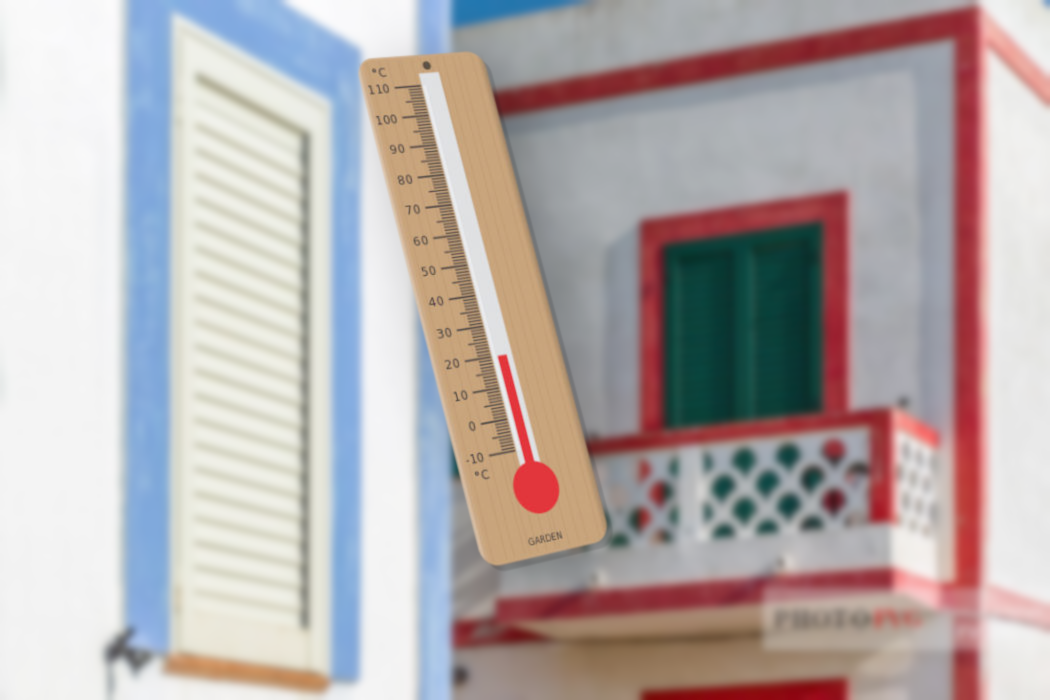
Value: **20** °C
